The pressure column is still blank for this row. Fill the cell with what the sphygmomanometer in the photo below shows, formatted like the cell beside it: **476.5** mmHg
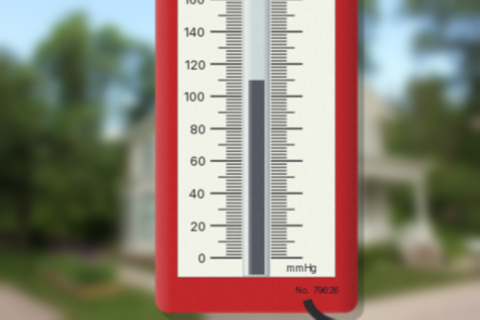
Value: **110** mmHg
